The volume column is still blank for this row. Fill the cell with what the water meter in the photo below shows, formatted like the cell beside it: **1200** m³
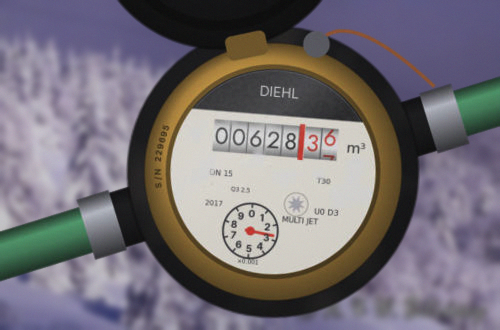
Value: **628.362** m³
